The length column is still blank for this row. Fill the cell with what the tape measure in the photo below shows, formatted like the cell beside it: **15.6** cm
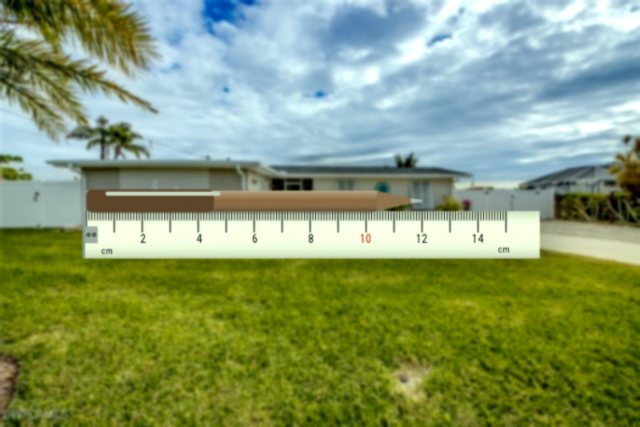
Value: **12** cm
